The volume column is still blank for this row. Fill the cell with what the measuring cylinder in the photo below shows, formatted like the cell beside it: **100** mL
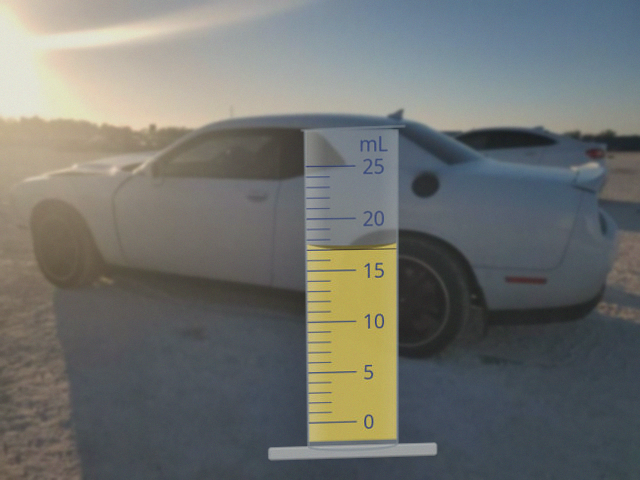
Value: **17** mL
